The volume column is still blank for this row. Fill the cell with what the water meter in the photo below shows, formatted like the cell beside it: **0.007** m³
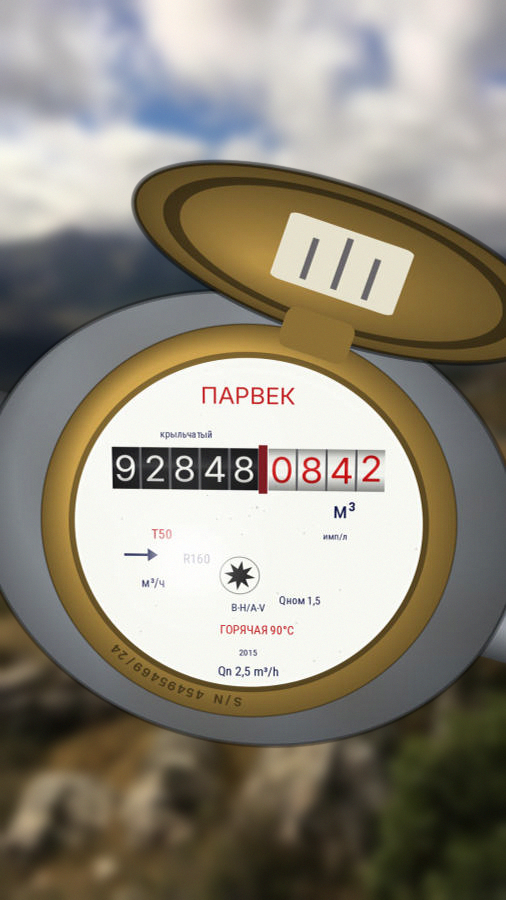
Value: **92848.0842** m³
